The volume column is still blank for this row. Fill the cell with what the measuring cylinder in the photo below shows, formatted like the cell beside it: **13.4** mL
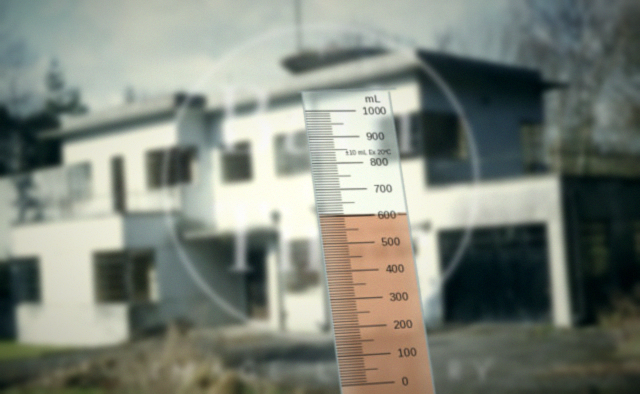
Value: **600** mL
